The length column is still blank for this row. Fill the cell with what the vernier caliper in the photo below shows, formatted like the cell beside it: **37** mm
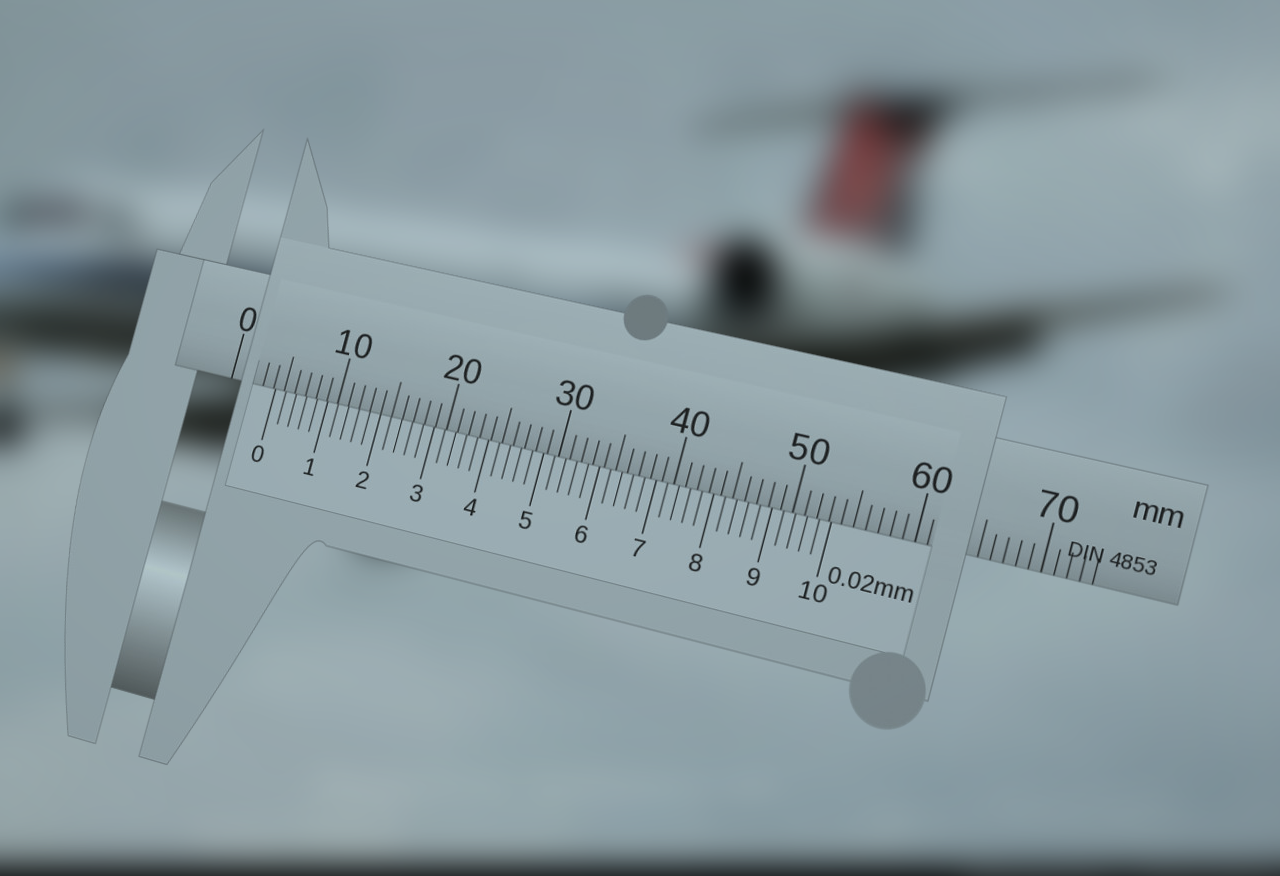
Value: **4.2** mm
